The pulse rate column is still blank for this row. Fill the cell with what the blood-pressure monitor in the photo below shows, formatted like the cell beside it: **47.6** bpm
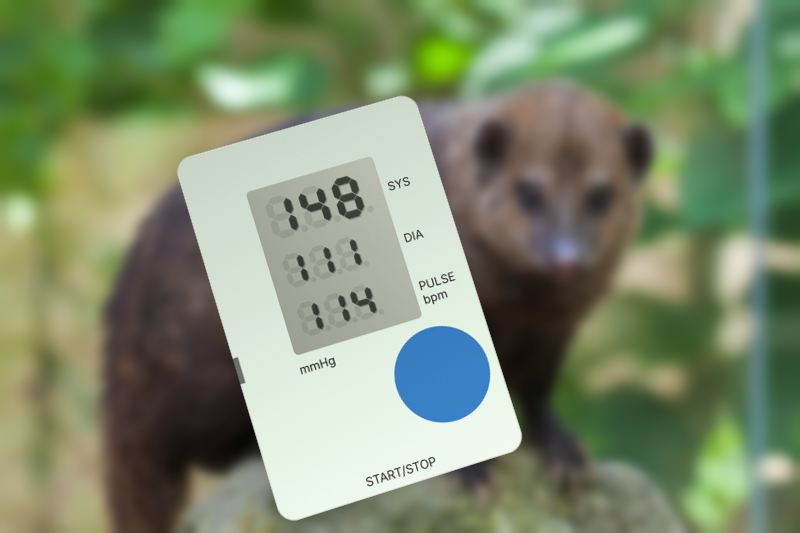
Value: **114** bpm
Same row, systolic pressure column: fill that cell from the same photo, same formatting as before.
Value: **148** mmHg
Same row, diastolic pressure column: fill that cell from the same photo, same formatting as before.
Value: **111** mmHg
